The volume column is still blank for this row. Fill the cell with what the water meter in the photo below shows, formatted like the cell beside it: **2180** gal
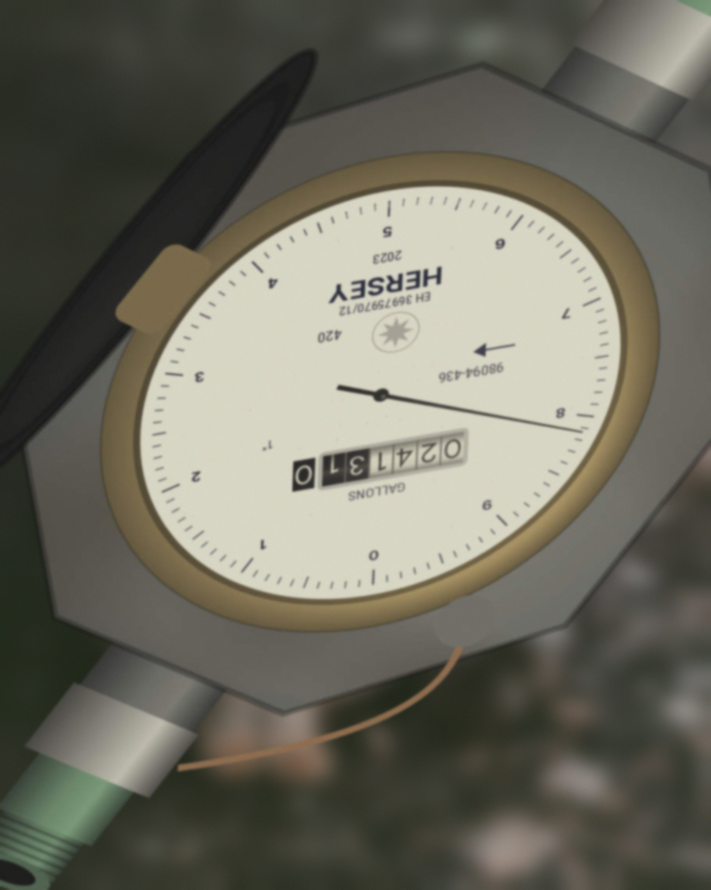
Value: **241308.1** gal
